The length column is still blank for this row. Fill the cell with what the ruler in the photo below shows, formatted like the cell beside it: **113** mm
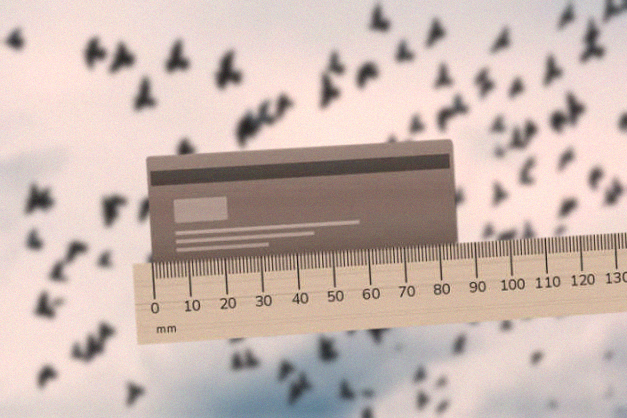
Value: **85** mm
